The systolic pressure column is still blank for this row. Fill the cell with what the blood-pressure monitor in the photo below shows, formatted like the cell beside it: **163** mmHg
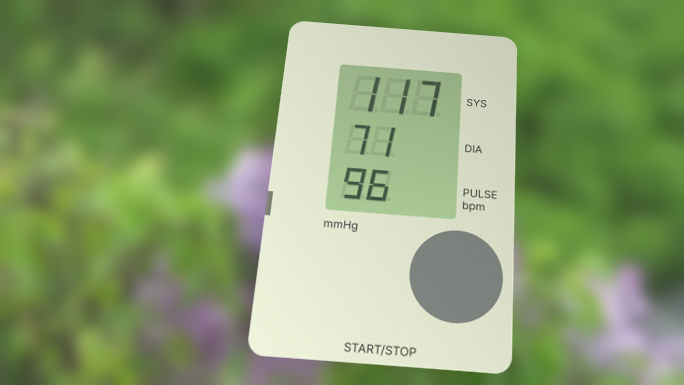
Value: **117** mmHg
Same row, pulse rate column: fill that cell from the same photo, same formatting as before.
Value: **96** bpm
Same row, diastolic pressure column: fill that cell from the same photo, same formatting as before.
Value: **71** mmHg
